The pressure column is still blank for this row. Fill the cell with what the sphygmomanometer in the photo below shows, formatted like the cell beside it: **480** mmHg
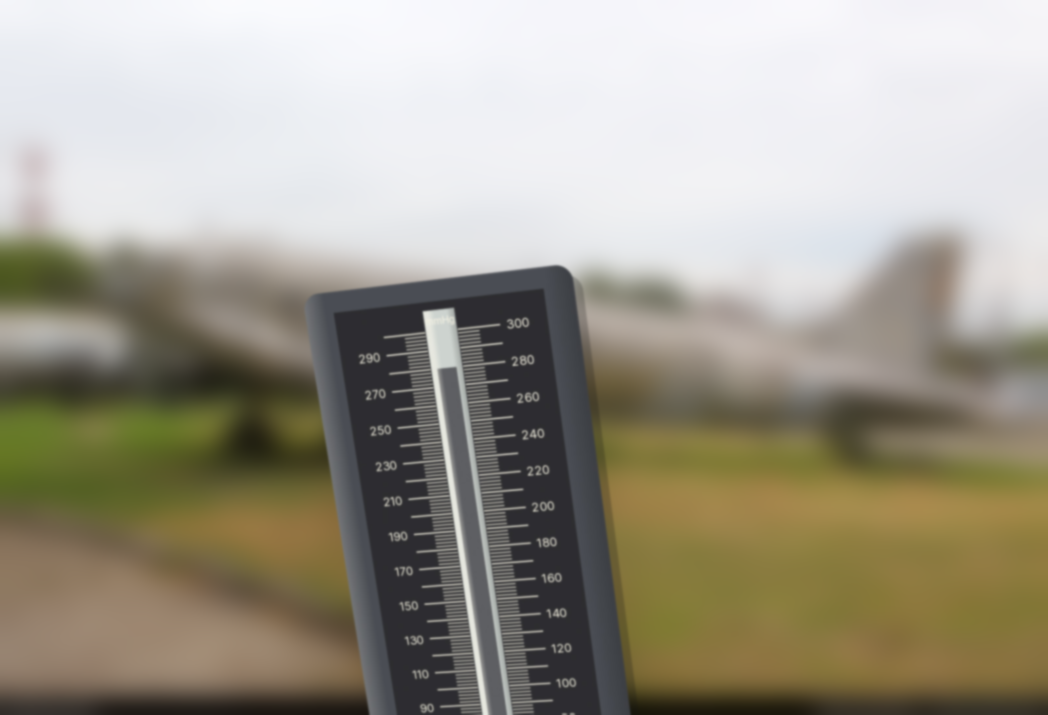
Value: **280** mmHg
